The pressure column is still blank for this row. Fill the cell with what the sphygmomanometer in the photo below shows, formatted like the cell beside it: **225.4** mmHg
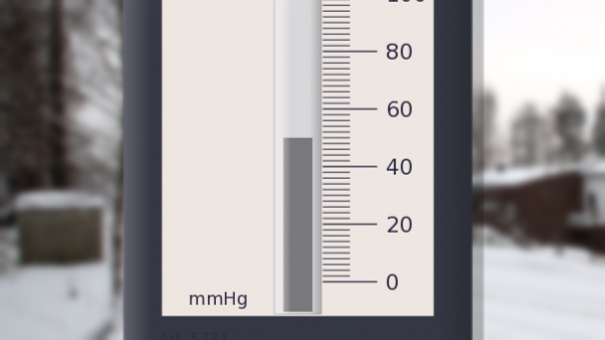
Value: **50** mmHg
